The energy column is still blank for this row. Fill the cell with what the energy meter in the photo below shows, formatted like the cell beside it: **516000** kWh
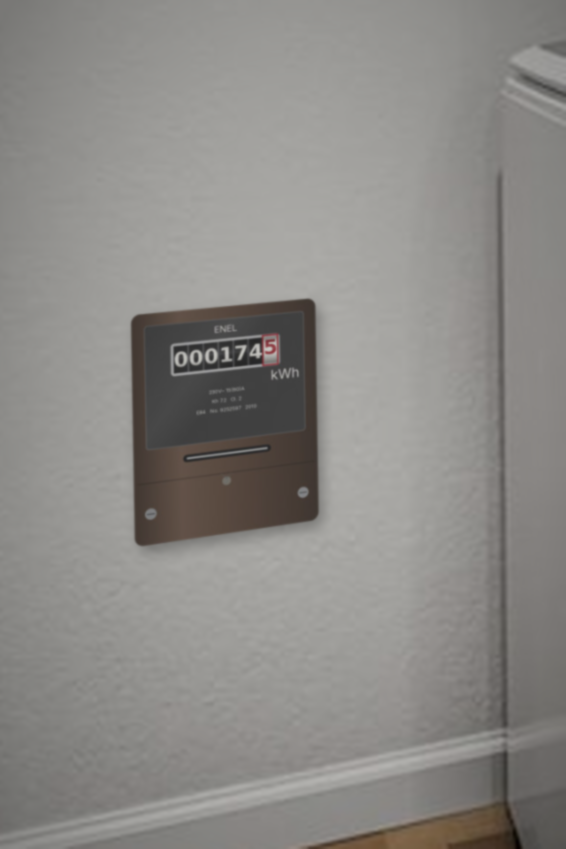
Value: **174.5** kWh
